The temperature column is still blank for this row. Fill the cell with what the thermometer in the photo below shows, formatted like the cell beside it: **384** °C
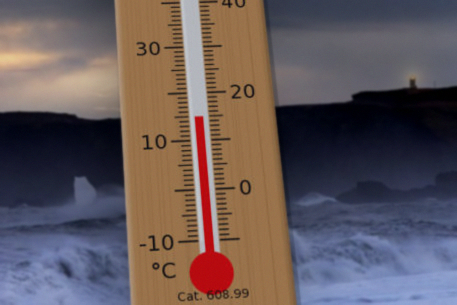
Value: **15** °C
